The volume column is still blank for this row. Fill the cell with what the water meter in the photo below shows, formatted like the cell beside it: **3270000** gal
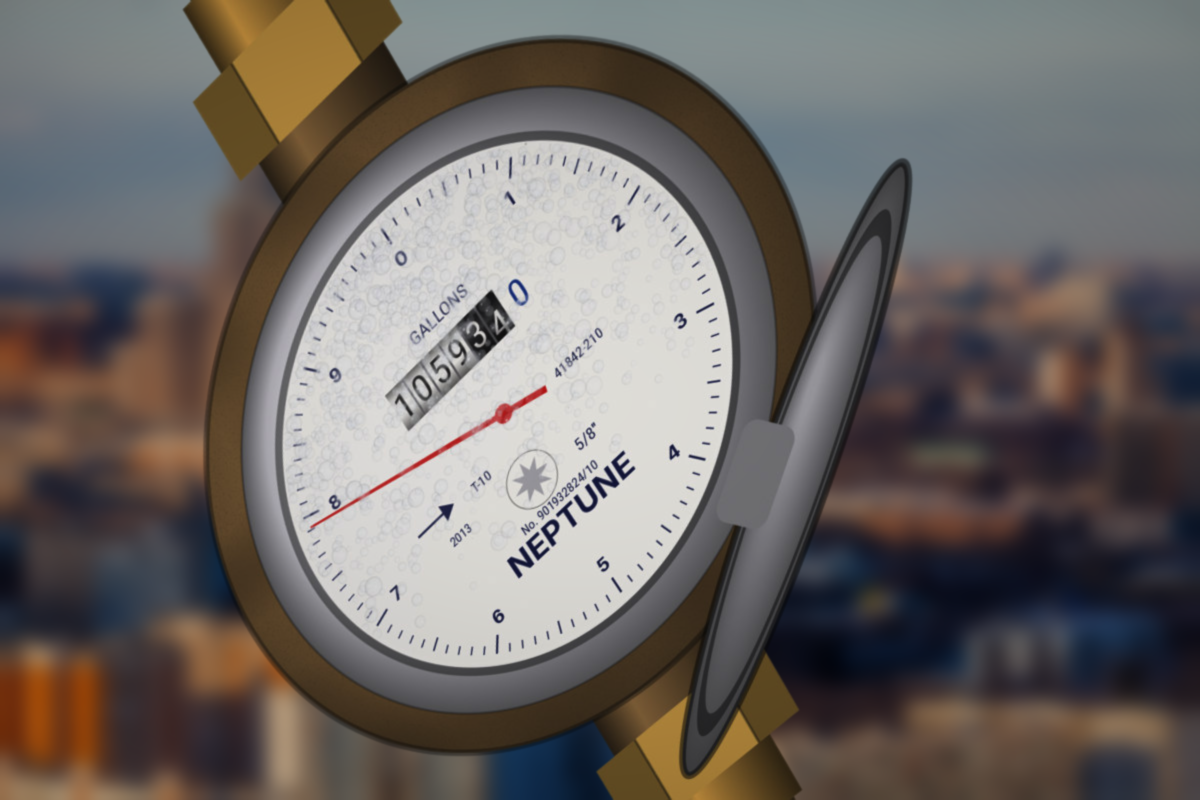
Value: **1059337.9** gal
